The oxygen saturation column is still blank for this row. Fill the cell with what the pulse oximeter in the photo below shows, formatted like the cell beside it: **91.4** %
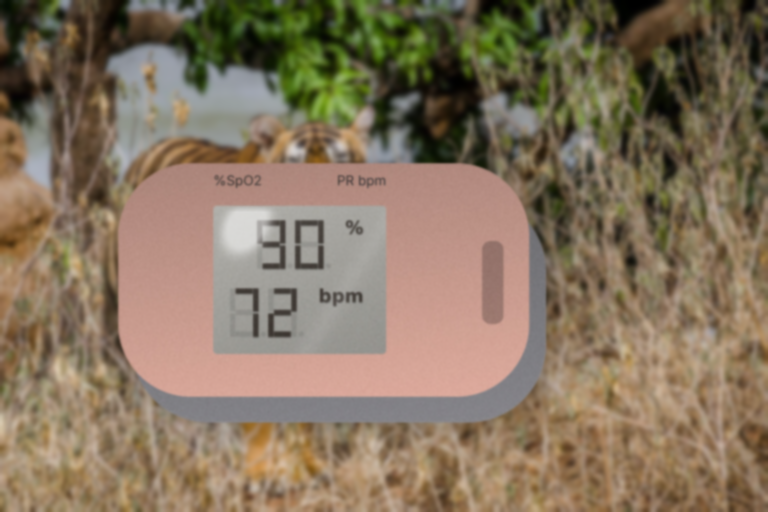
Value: **90** %
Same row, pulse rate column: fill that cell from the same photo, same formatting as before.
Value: **72** bpm
